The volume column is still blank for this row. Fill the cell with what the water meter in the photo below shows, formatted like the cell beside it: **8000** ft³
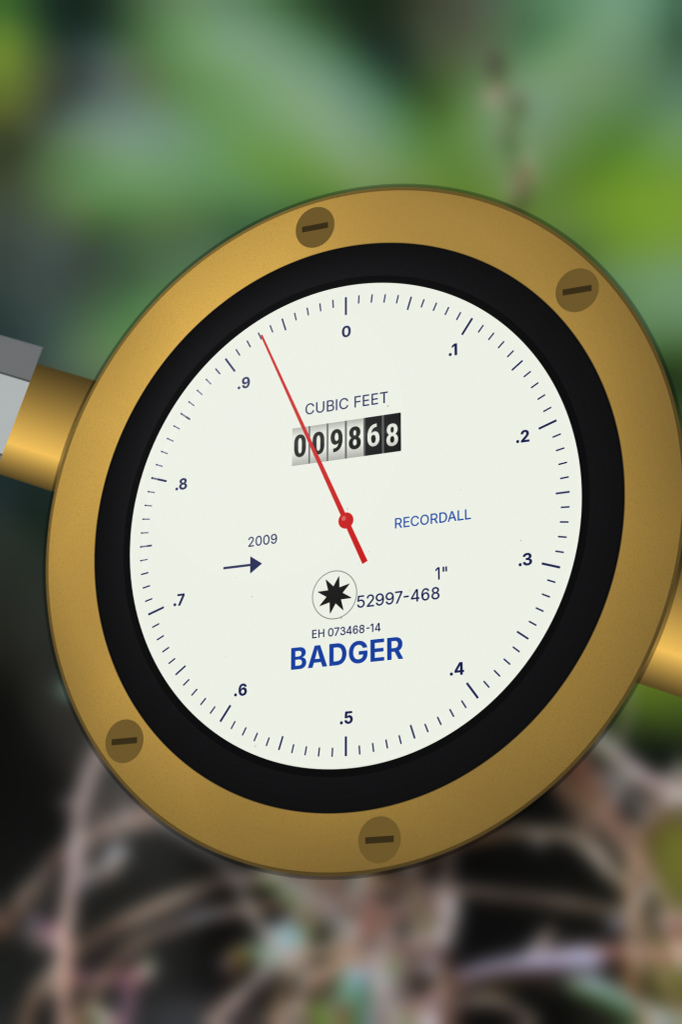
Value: **9867.93** ft³
